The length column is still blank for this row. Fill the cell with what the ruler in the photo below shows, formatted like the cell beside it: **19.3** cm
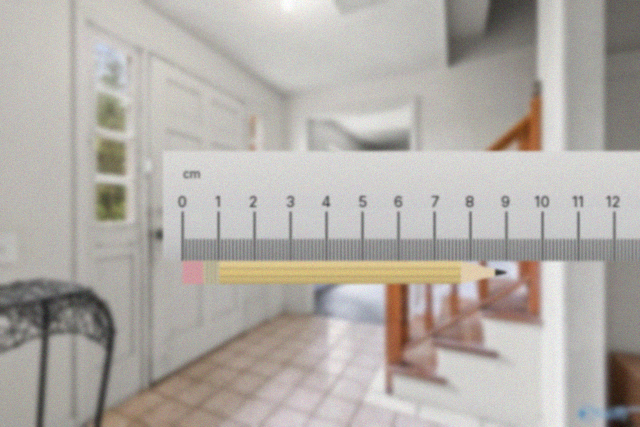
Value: **9** cm
